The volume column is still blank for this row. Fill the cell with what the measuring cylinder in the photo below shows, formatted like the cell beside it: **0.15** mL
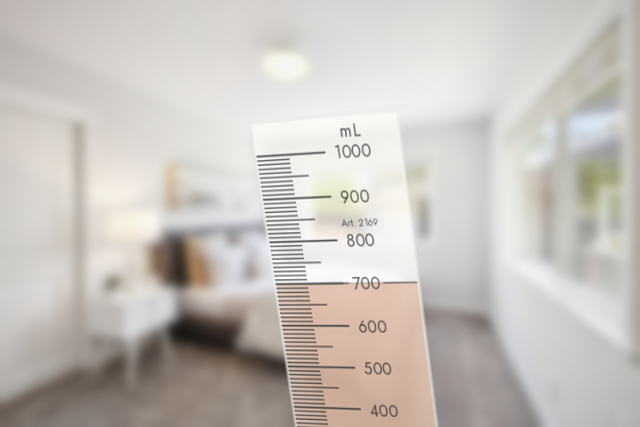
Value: **700** mL
